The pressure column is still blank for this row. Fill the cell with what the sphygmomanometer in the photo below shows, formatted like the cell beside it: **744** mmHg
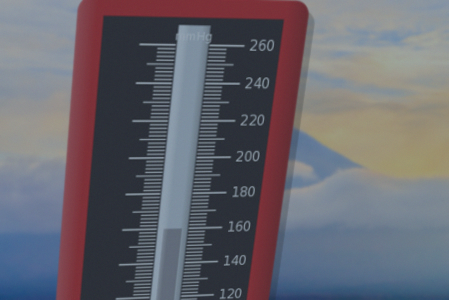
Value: **160** mmHg
